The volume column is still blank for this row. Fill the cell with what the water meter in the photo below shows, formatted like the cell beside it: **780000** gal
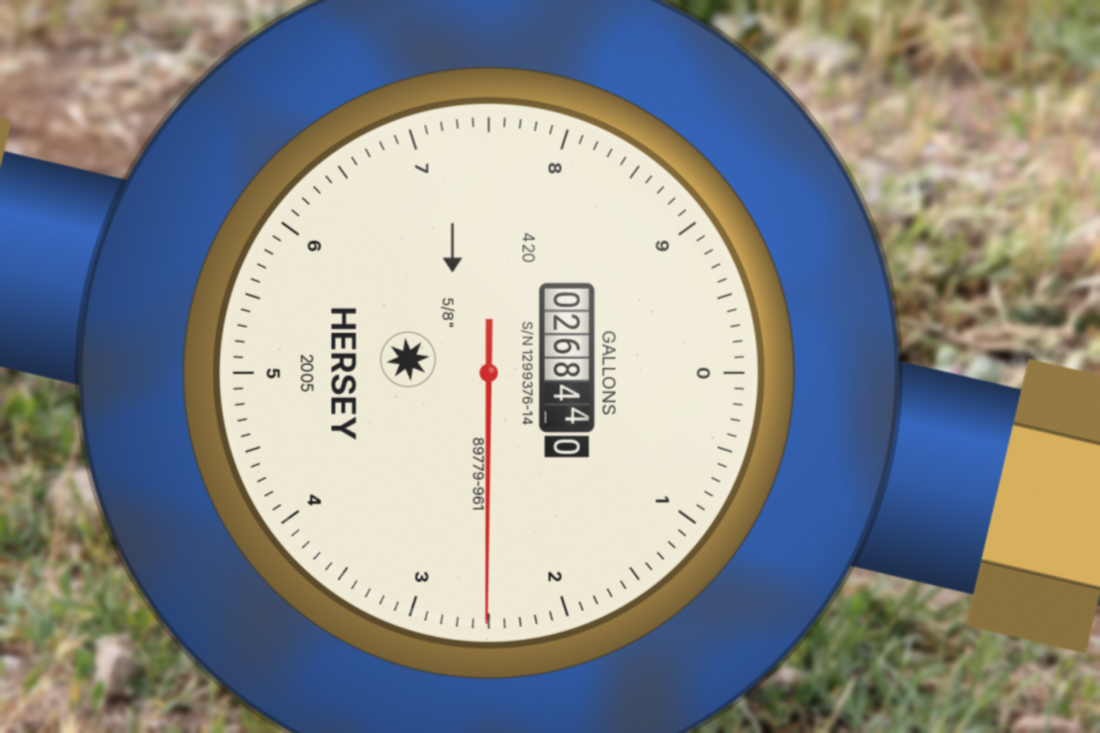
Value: **268442.5** gal
